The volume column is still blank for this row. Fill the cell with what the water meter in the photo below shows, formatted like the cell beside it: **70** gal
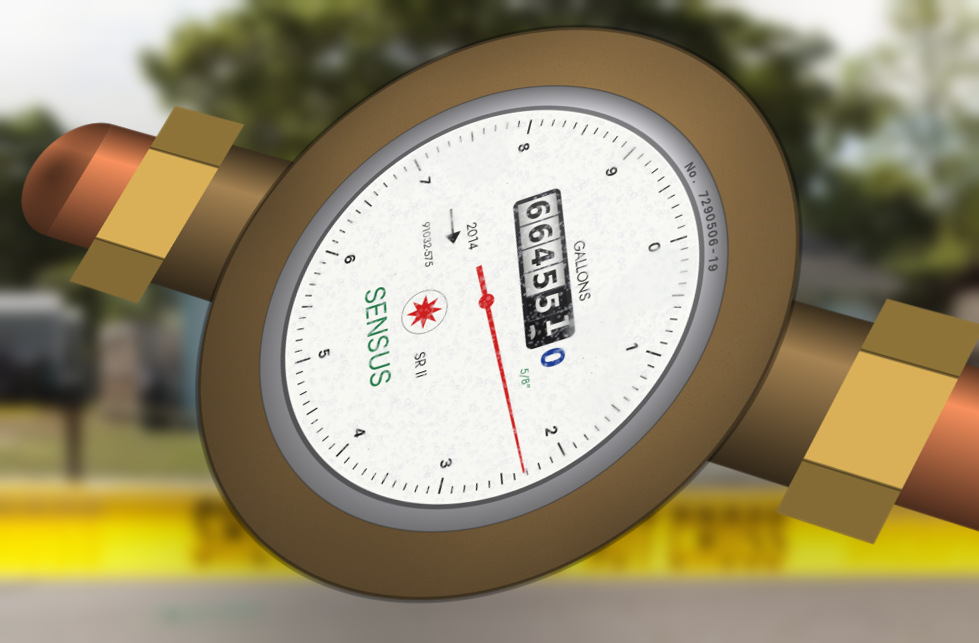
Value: **6645512.3** gal
